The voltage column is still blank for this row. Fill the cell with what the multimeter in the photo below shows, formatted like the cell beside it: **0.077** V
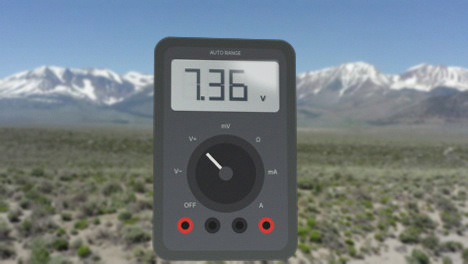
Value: **7.36** V
